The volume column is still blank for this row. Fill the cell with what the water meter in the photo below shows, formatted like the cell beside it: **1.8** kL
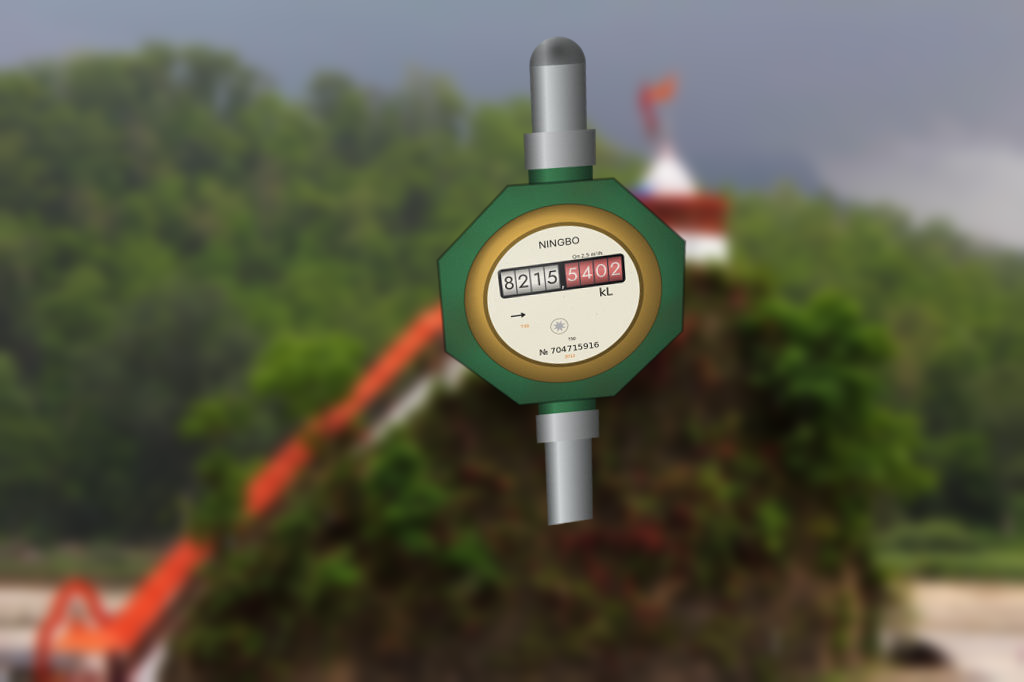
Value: **8215.5402** kL
